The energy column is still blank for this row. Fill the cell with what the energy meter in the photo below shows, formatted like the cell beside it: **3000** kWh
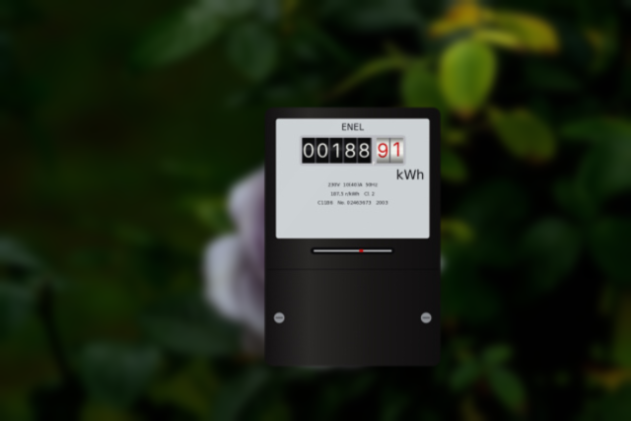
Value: **188.91** kWh
